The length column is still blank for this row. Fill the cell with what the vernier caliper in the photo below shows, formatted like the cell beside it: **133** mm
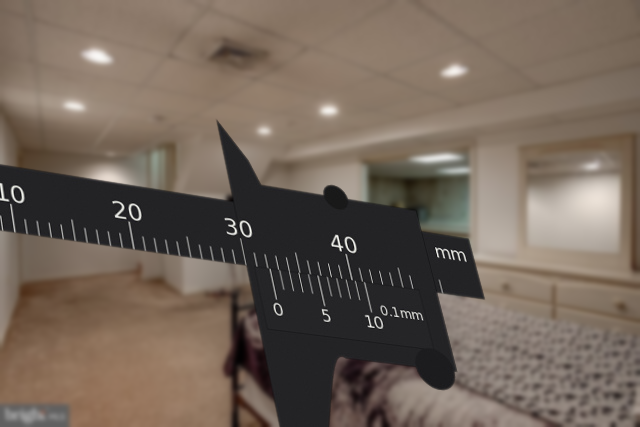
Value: **32.2** mm
